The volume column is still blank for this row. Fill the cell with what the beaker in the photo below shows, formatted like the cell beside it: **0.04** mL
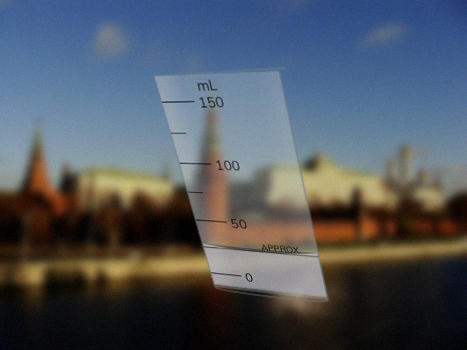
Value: **25** mL
